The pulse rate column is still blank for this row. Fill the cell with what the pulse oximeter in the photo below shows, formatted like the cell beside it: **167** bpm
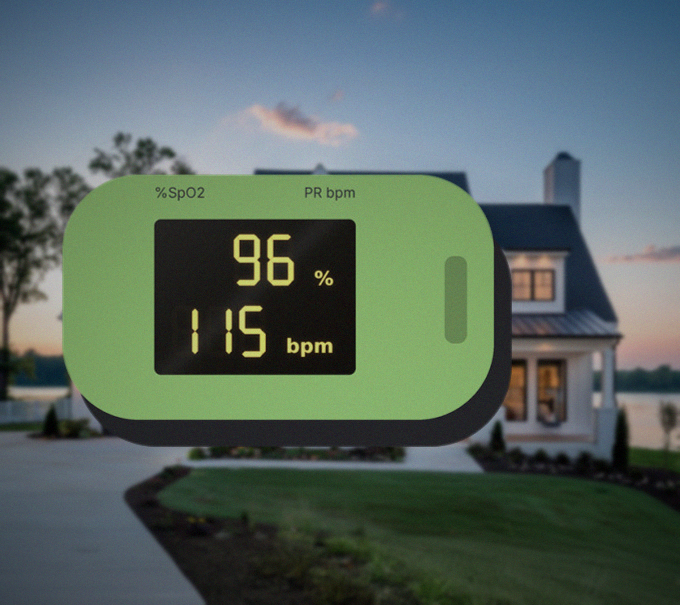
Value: **115** bpm
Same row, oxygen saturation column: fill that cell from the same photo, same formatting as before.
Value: **96** %
